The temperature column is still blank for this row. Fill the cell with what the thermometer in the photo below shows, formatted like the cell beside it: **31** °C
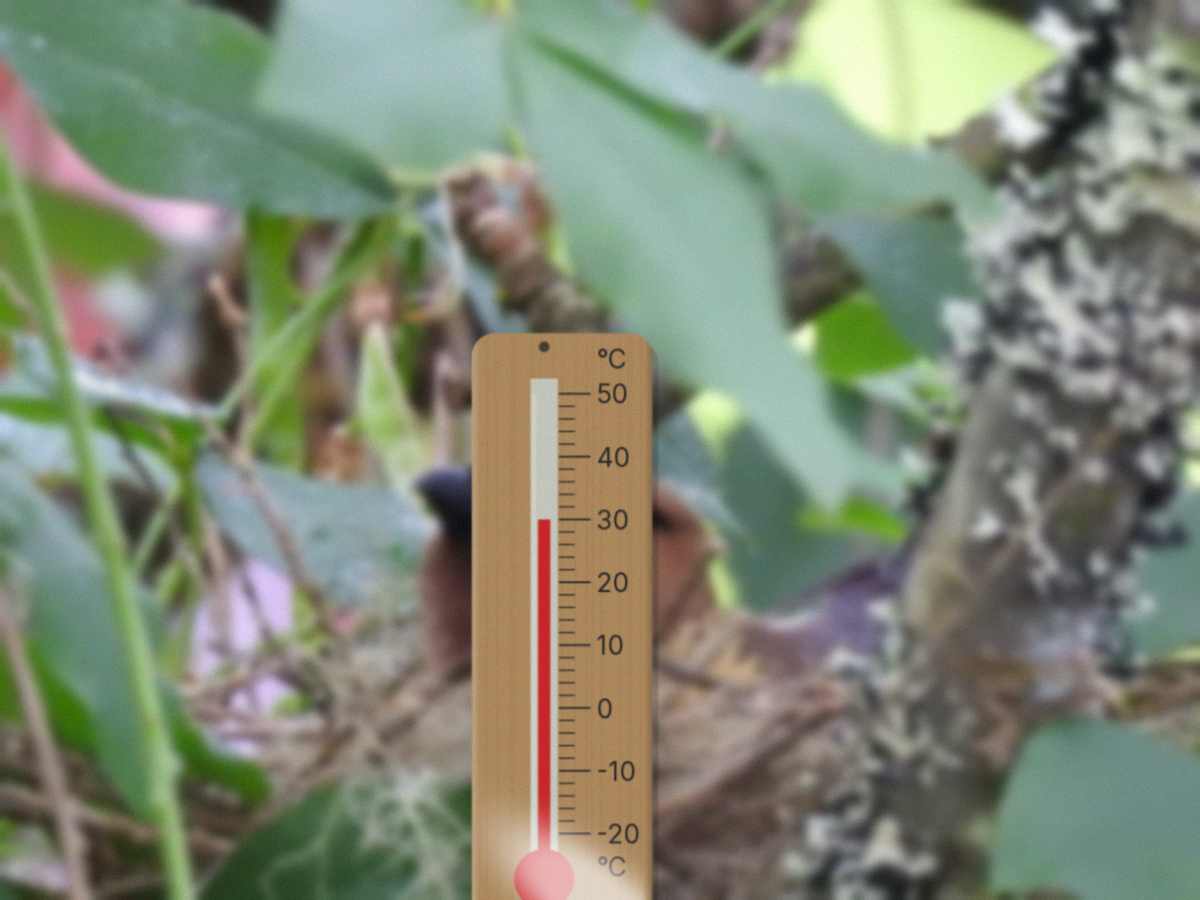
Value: **30** °C
